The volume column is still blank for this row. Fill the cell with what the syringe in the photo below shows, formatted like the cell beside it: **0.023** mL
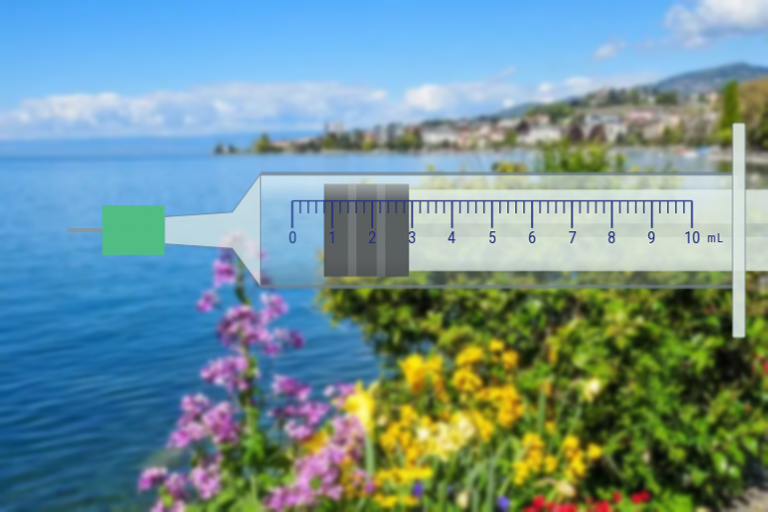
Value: **0.8** mL
